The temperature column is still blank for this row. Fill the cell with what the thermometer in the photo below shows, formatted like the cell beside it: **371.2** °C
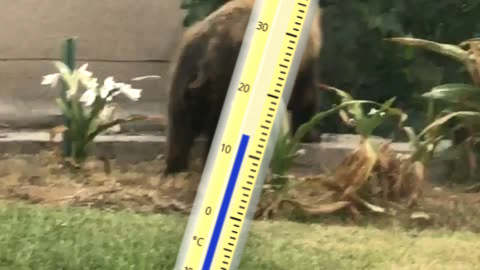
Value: **13** °C
